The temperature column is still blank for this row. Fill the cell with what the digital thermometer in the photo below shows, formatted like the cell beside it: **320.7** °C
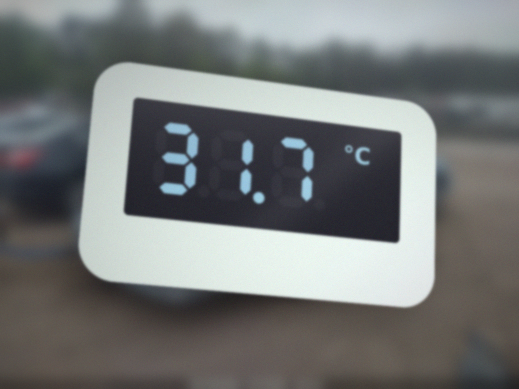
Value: **31.7** °C
